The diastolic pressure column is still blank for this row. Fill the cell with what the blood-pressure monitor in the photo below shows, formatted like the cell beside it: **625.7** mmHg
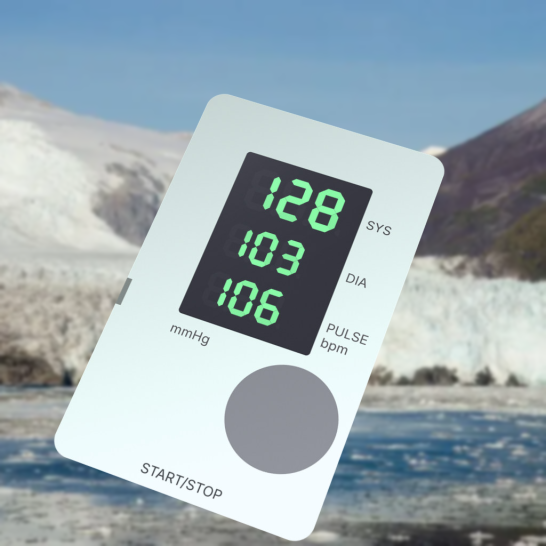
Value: **103** mmHg
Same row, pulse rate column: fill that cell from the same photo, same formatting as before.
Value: **106** bpm
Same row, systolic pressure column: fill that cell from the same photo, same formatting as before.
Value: **128** mmHg
